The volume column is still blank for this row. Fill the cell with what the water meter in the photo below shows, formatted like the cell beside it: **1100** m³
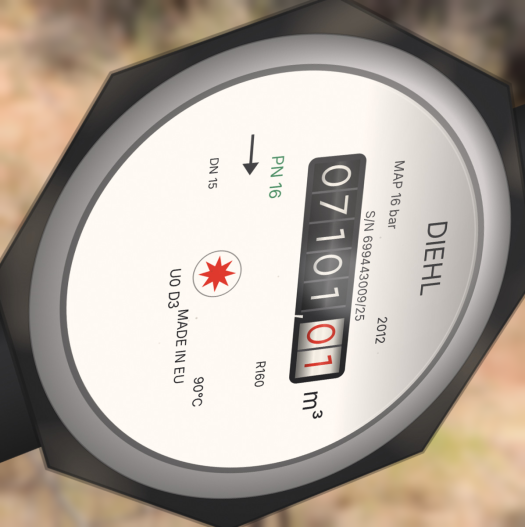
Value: **7101.01** m³
